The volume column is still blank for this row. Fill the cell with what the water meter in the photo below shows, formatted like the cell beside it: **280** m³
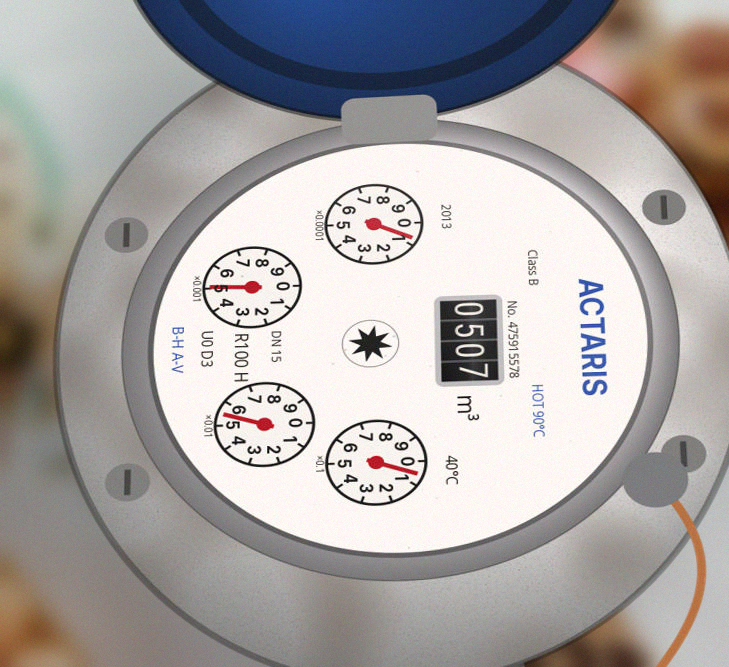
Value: **507.0550** m³
